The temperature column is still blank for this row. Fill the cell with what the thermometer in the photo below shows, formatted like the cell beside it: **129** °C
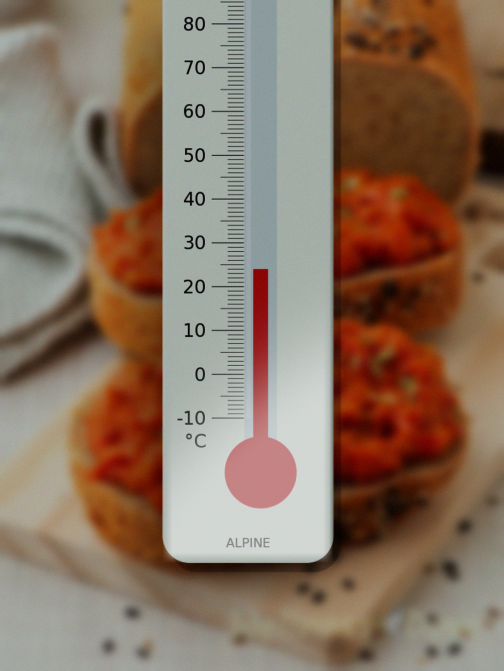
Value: **24** °C
